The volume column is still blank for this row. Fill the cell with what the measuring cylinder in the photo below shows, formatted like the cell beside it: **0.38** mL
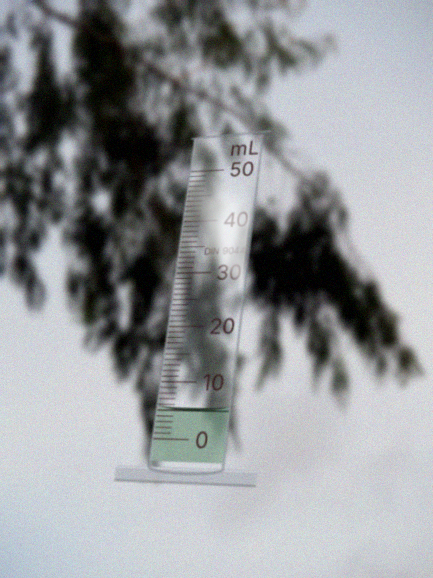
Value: **5** mL
